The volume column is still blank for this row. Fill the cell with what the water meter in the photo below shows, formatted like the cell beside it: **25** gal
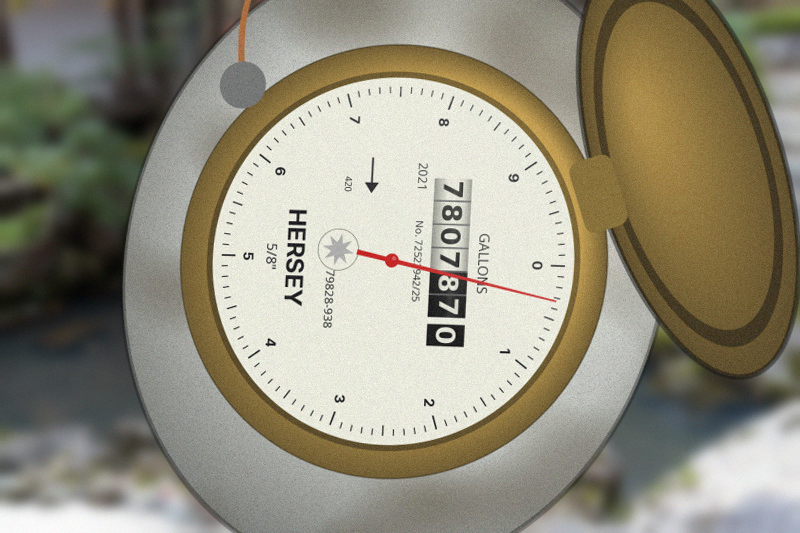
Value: **7807870.3** gal
